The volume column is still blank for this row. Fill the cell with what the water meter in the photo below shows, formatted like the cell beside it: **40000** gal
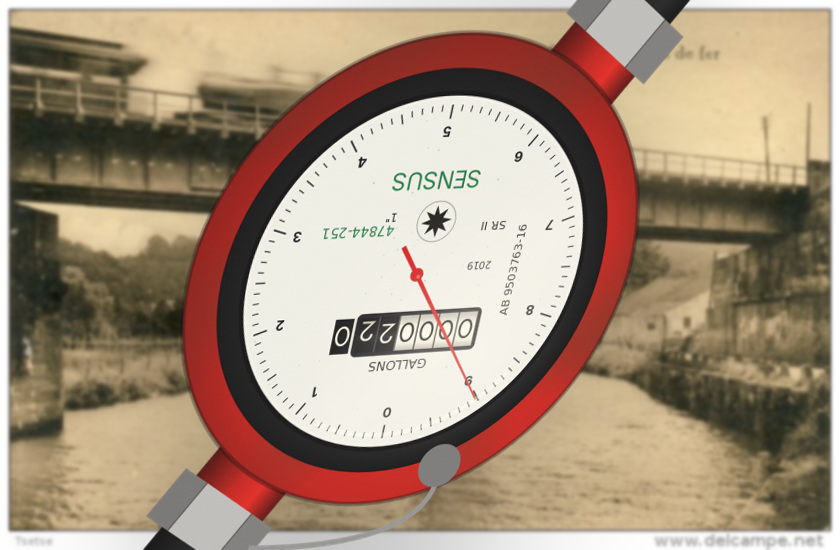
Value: **219.0** gal
